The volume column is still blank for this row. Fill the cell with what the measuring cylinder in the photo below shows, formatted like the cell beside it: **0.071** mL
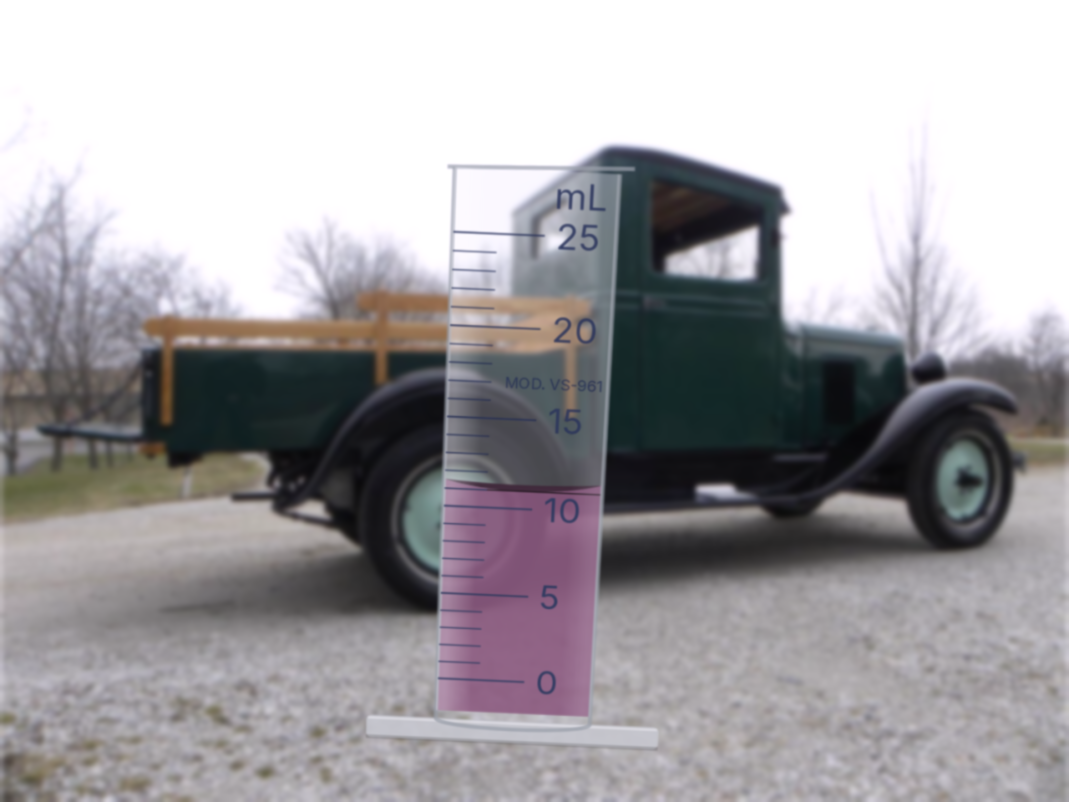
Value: **11** mL
